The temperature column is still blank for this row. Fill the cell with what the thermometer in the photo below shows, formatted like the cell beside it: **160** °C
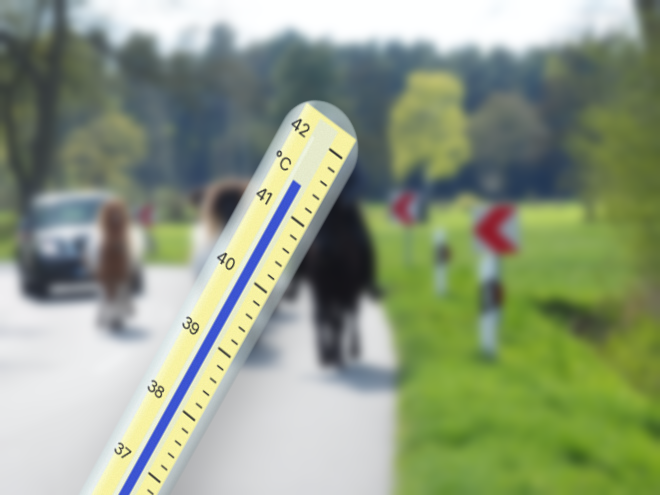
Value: **41.4** °C
